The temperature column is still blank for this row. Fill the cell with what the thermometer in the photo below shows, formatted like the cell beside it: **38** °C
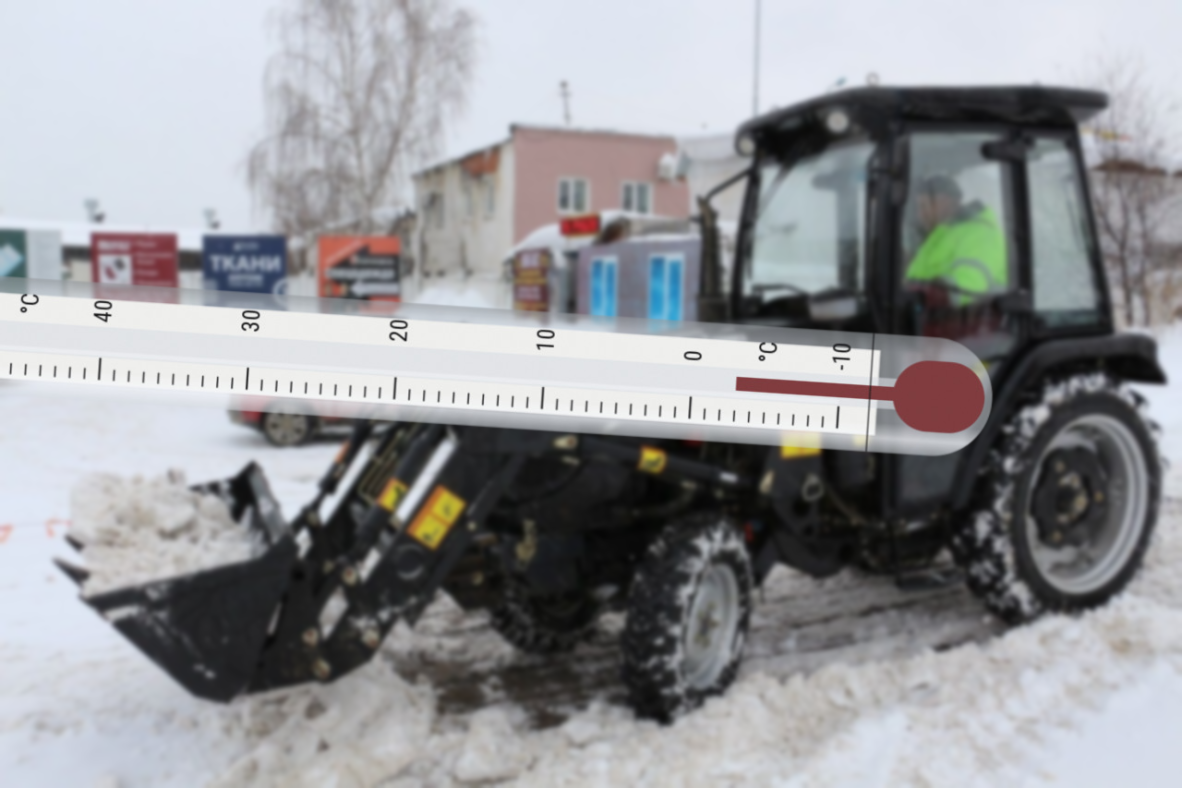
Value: **-3** °C
